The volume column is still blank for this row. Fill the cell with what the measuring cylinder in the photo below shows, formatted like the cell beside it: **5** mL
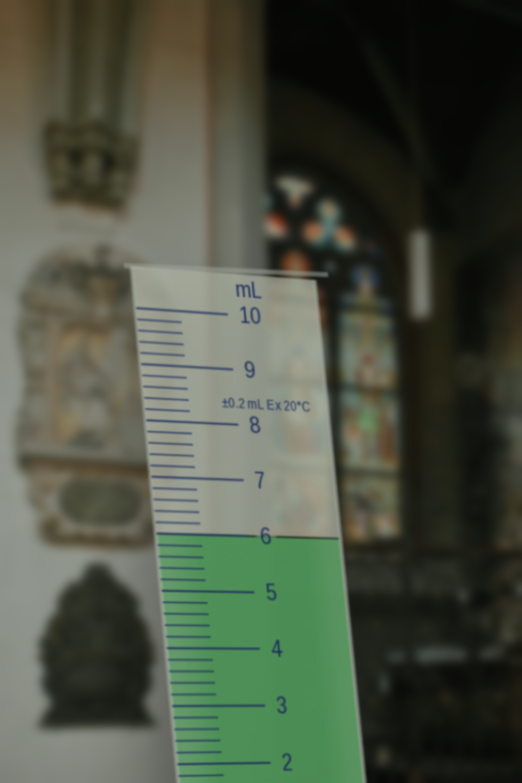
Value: **6** mL
